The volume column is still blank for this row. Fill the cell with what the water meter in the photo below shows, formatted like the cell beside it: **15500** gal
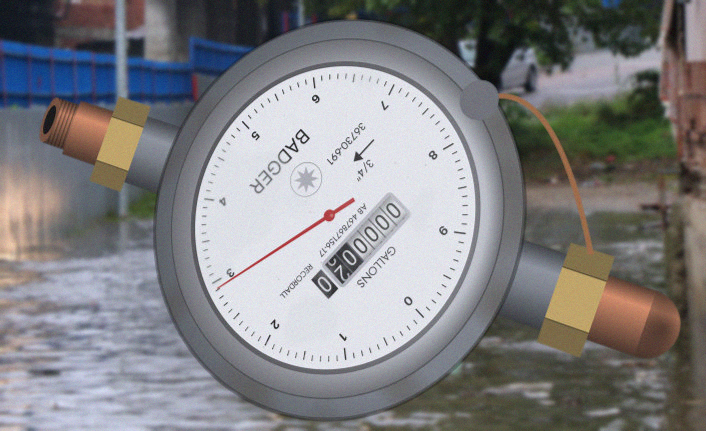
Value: **22.9** gal
